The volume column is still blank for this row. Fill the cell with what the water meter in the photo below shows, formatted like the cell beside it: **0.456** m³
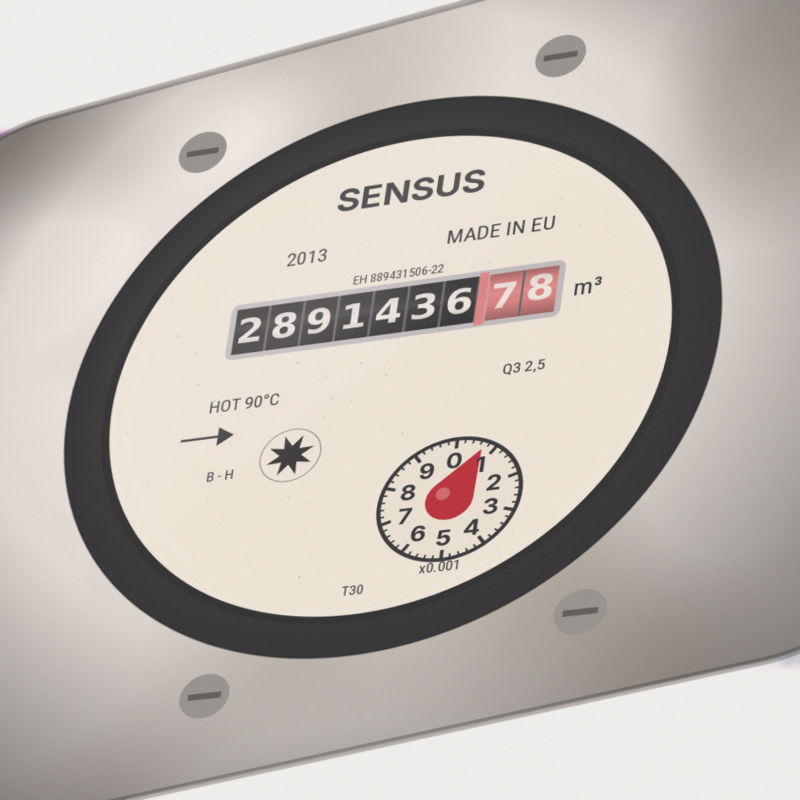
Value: **2891436.780** m³
